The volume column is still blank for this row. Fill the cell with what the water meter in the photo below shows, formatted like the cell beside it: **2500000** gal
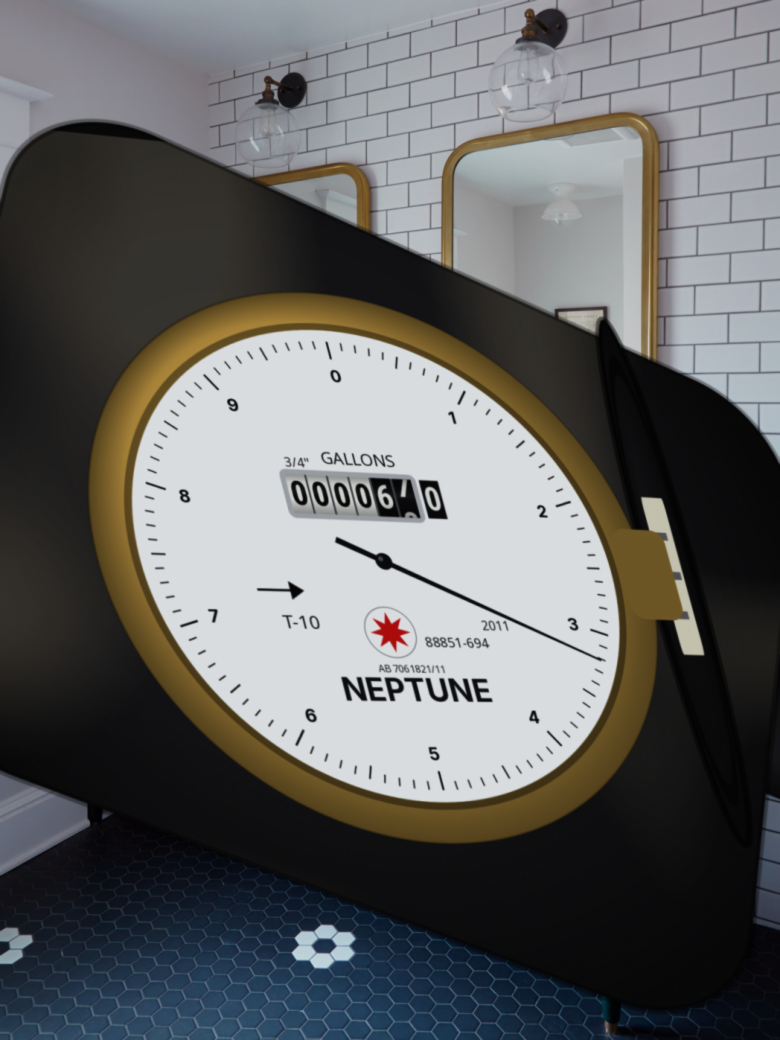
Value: **673.2** gal
